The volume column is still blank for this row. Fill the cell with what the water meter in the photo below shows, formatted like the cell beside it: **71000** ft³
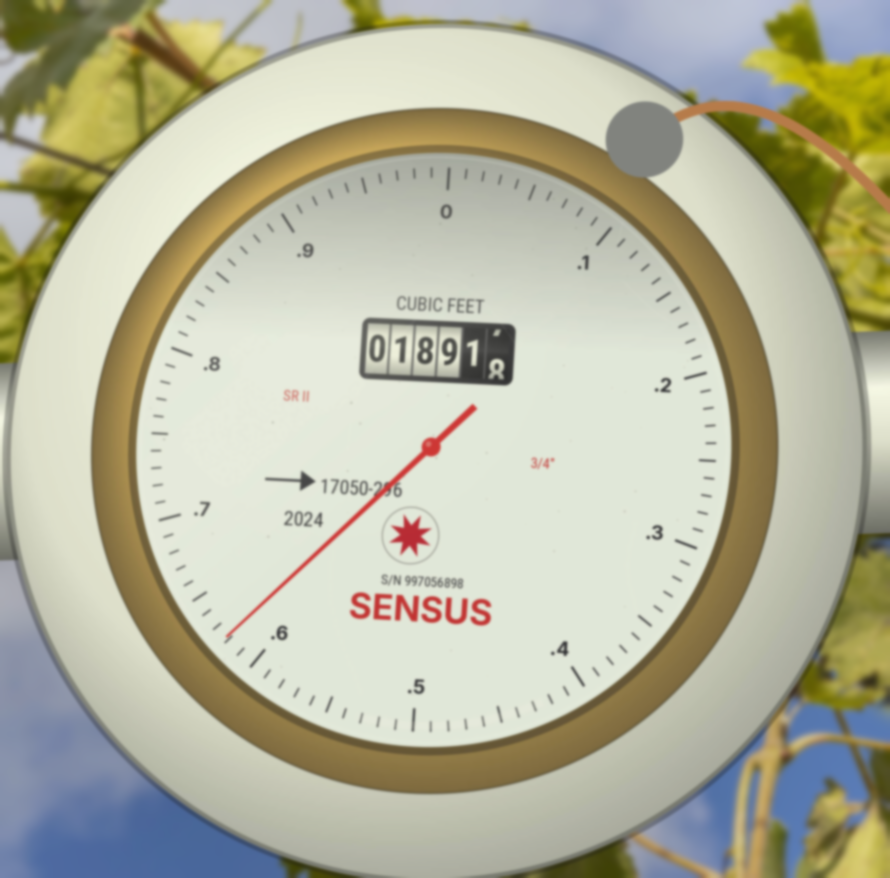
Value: **18917.62** ft³
